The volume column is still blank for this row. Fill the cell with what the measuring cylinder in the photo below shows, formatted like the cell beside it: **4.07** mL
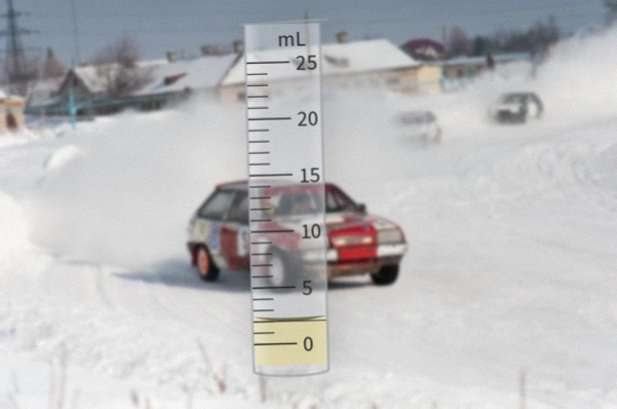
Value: **2** mL
